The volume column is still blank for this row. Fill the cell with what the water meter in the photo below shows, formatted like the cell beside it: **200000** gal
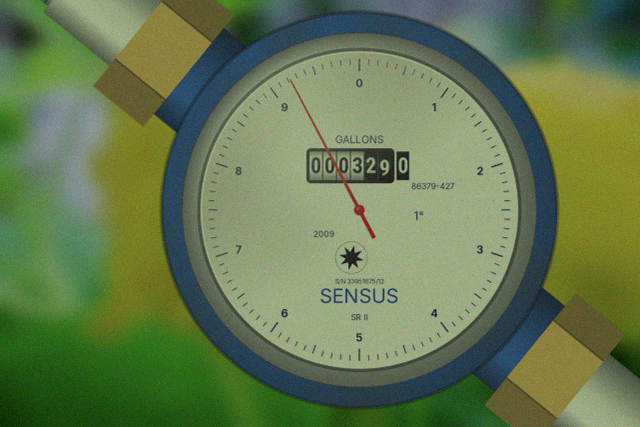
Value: **3289.2** gal
